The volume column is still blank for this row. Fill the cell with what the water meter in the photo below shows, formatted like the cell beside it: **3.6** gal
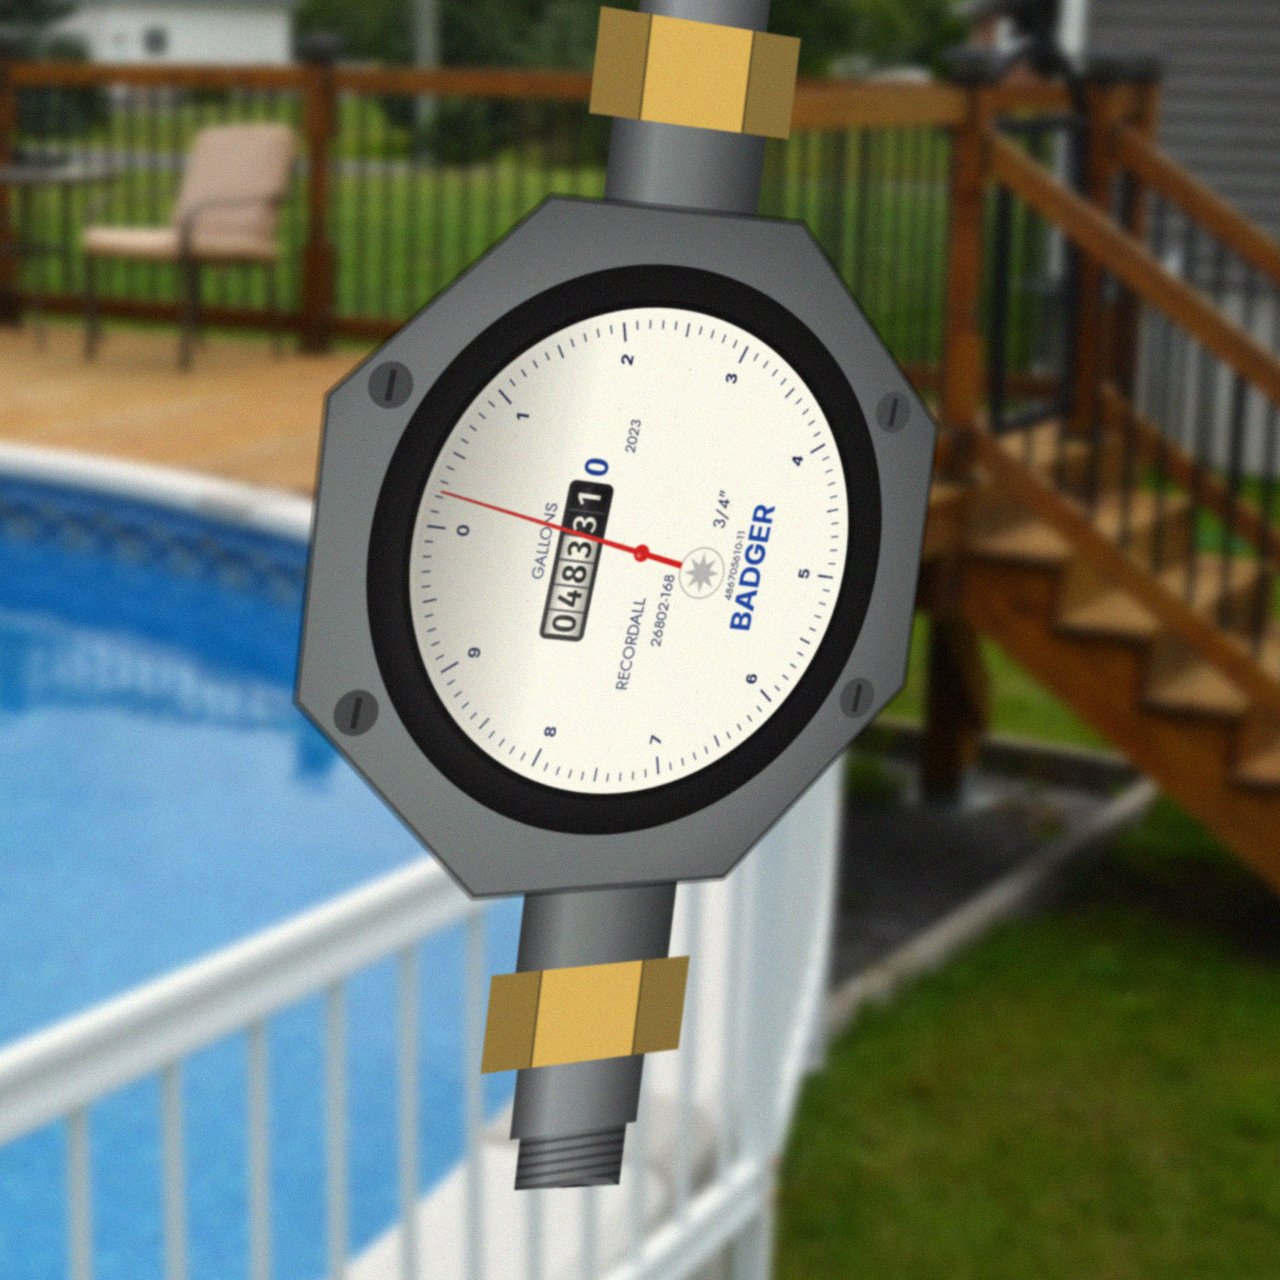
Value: **483310.2** gal
